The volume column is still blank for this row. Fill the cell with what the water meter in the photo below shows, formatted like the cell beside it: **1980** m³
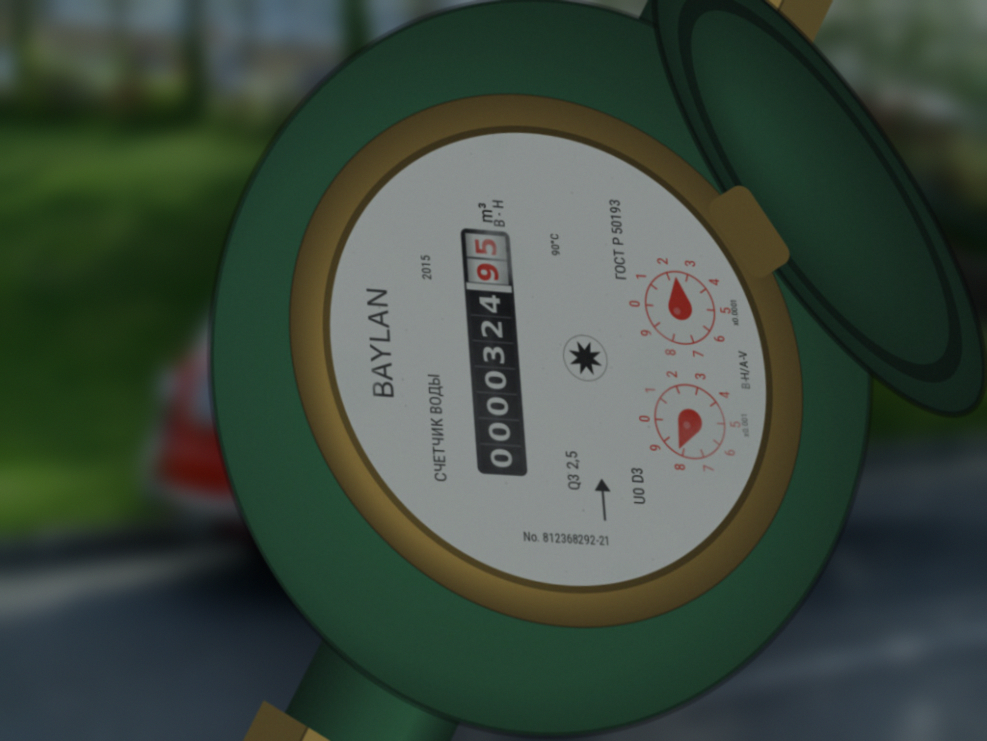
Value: **324.9582** m³
